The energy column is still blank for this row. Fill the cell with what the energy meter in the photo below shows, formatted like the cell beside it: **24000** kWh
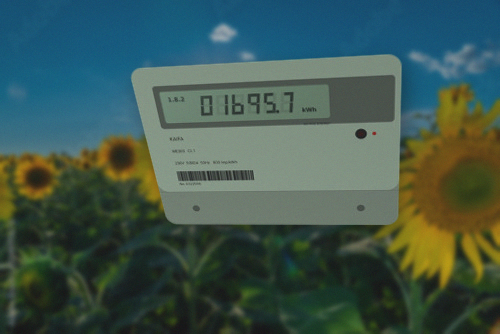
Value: **1695.7** kWh
